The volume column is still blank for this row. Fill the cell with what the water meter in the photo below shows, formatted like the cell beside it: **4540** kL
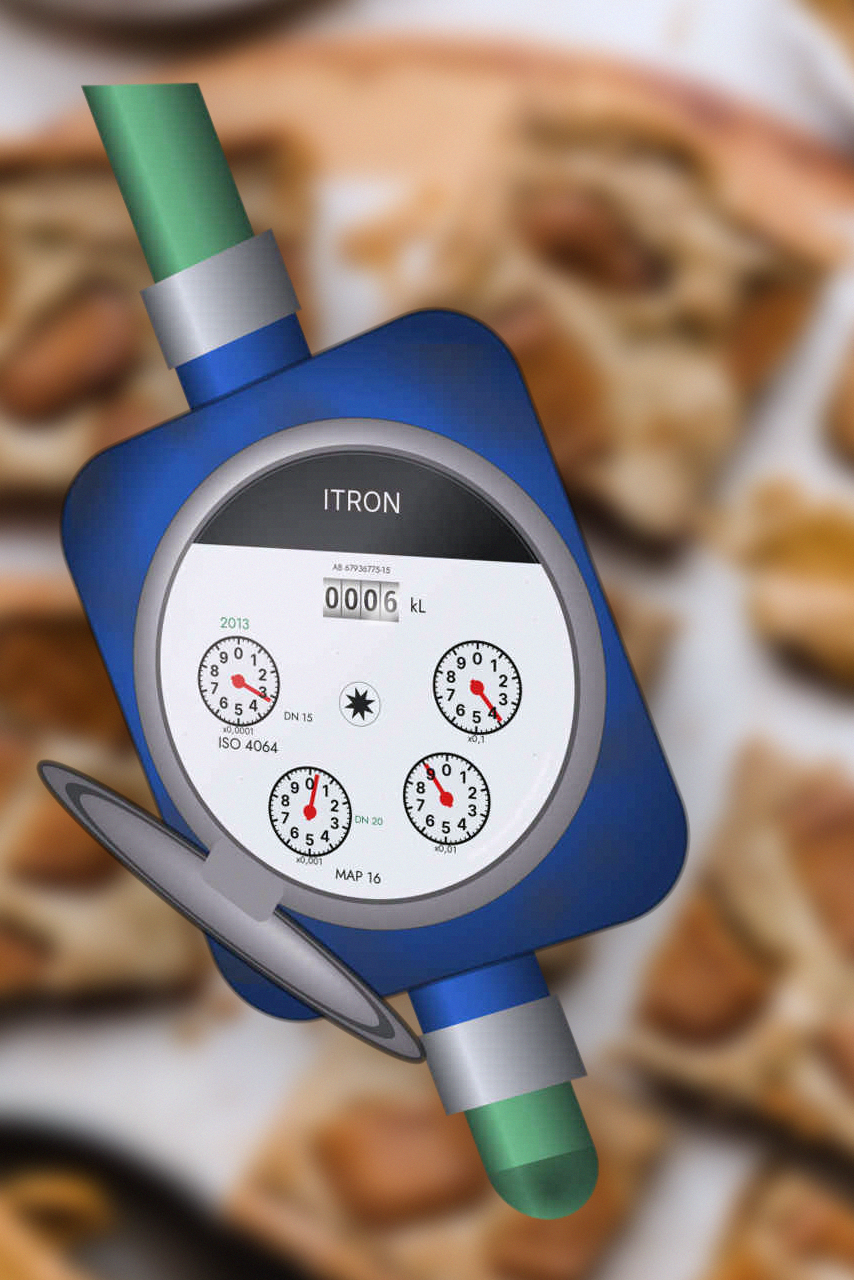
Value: **6.3903** kL
